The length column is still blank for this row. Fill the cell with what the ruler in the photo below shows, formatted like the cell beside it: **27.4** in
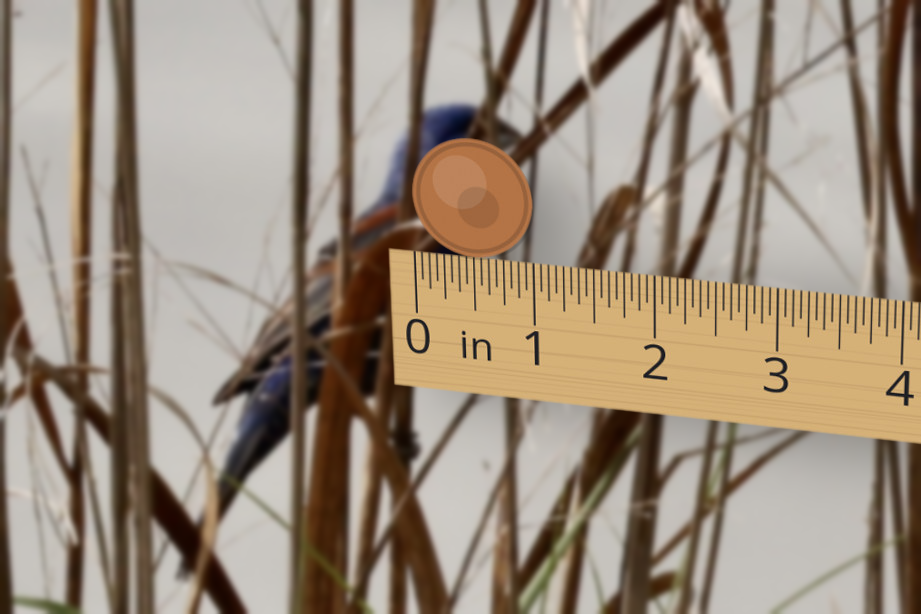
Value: **1** in
